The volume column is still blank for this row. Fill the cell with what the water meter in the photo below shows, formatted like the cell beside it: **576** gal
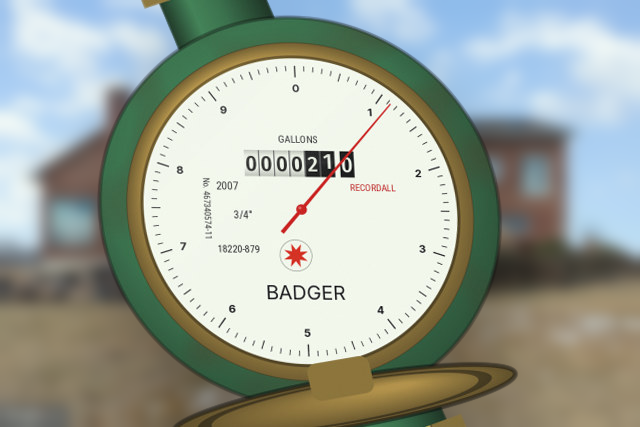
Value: **211.1** gal
